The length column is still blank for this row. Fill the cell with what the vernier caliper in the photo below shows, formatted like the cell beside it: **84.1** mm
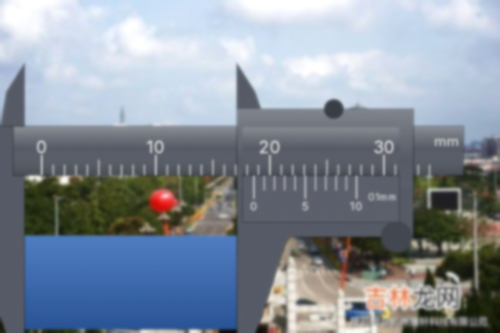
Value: **18.6** mm
